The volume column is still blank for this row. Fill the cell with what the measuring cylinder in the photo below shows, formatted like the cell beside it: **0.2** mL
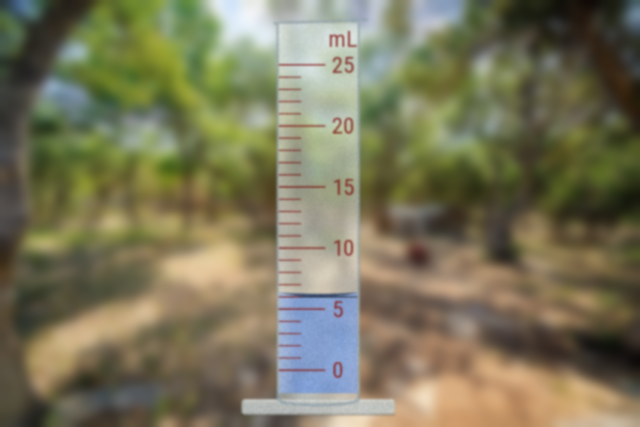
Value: **6** mL
